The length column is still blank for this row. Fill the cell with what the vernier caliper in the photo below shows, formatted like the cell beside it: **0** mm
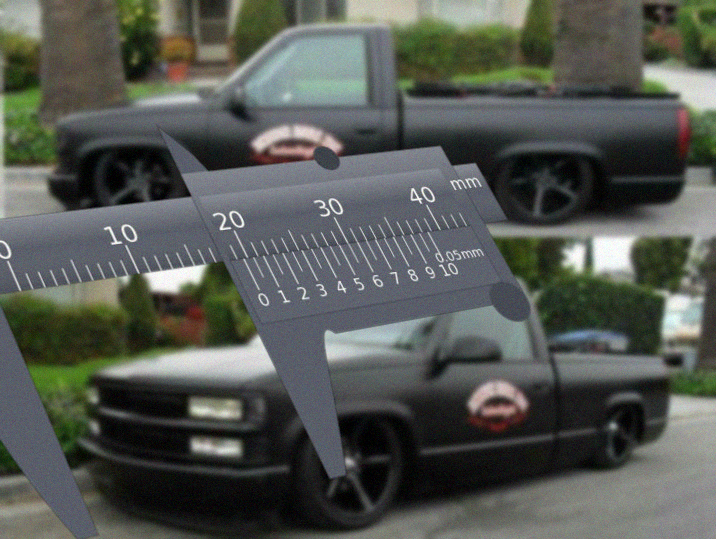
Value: **19.6** mm
